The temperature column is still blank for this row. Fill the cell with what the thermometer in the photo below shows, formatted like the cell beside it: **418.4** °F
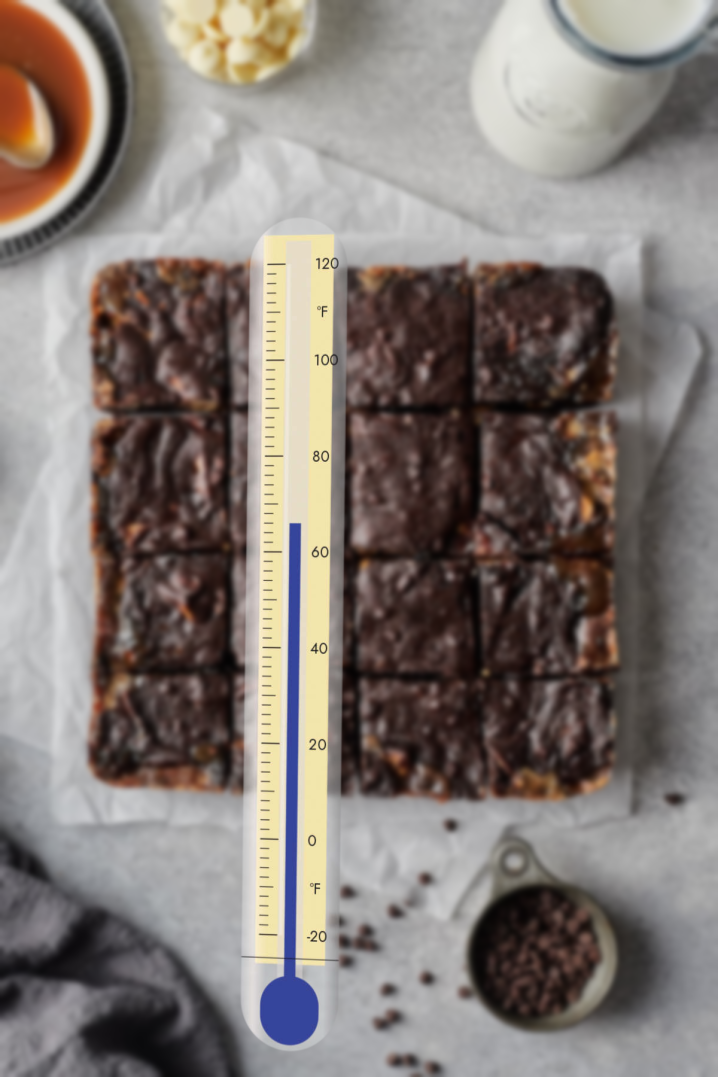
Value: **66** °F
